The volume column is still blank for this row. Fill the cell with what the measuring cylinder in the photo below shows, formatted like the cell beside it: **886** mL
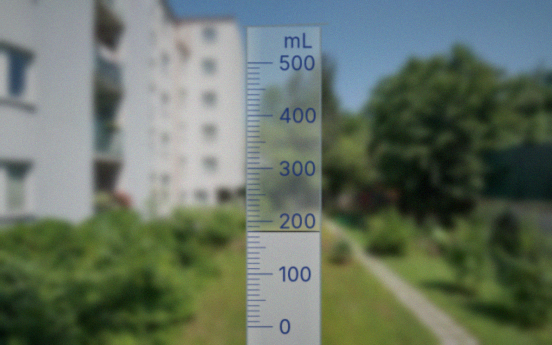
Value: **180** mL
